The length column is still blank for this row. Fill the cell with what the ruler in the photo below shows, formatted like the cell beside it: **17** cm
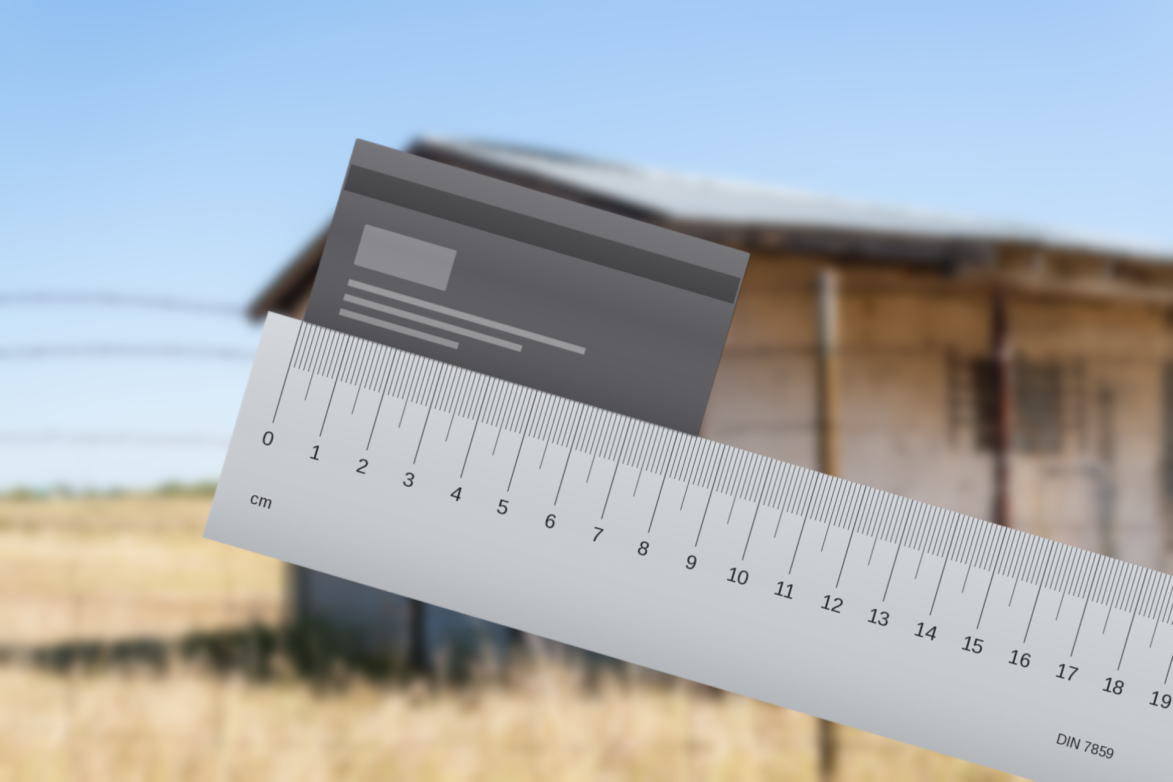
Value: **8.4** cm
